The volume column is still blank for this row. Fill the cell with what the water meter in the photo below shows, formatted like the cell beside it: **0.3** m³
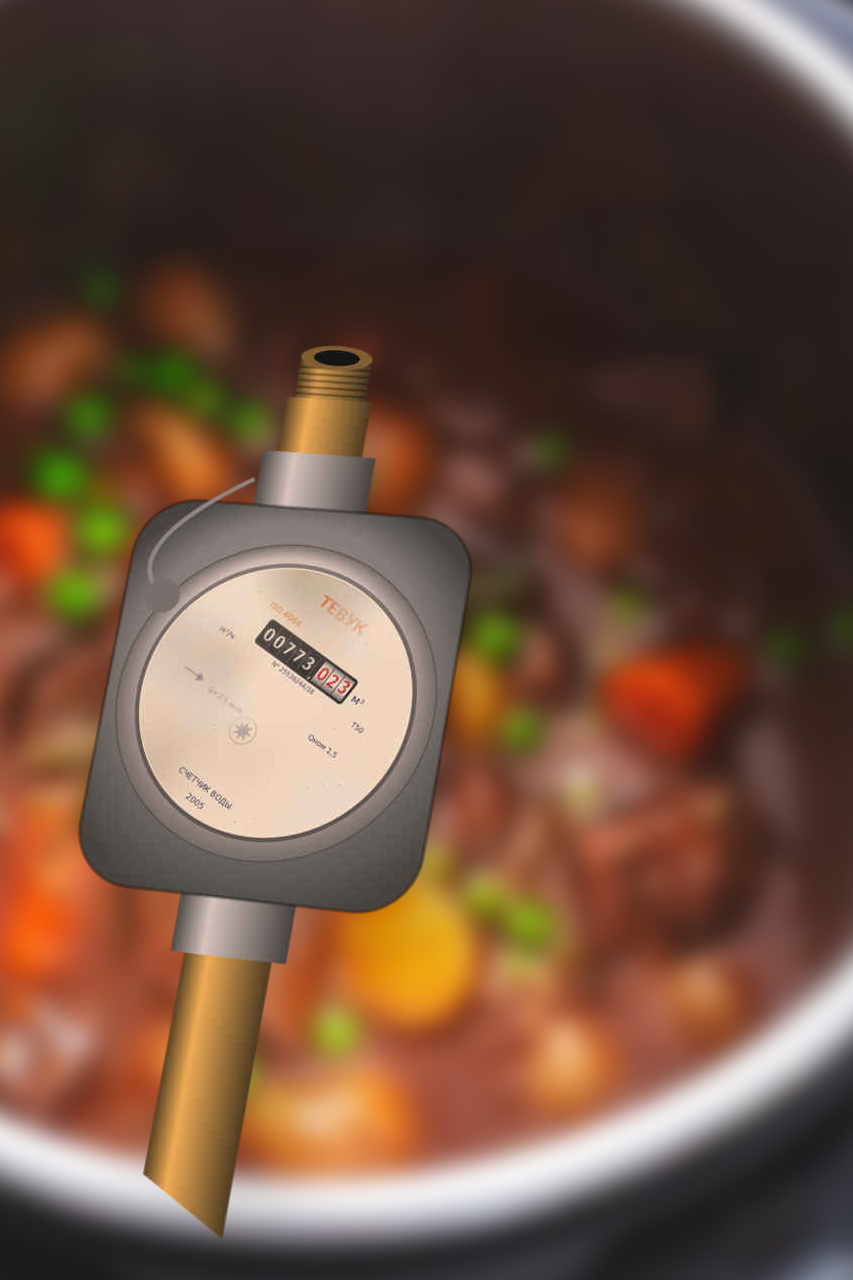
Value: **773.023** m³
